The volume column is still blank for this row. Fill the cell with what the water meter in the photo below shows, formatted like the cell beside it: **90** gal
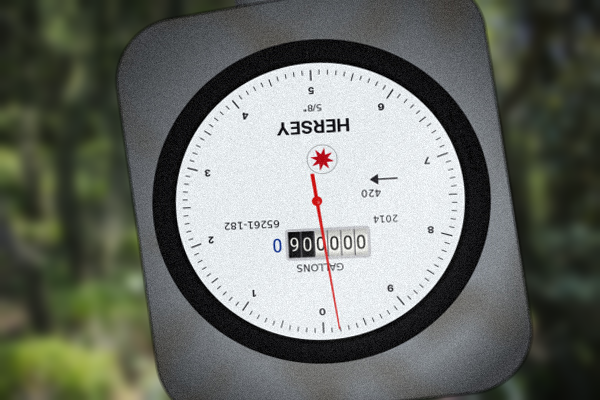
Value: **59.8** gal
